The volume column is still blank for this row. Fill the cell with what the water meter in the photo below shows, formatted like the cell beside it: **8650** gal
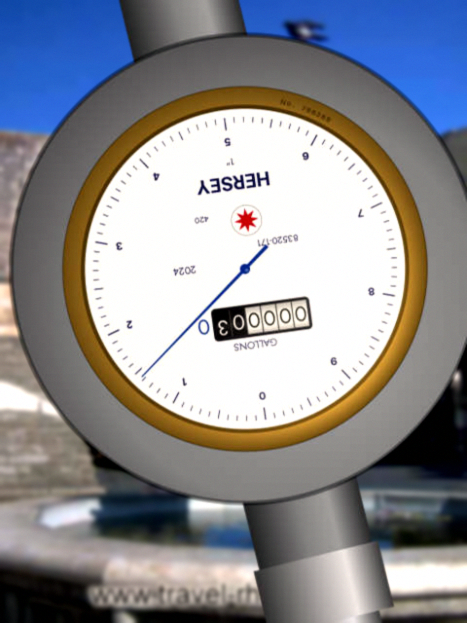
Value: **31.4** gal
